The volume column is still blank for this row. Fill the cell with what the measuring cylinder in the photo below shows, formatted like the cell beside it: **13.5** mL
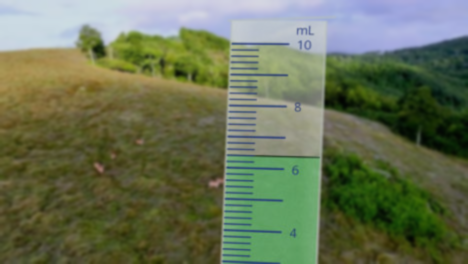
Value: **6.4** mL
